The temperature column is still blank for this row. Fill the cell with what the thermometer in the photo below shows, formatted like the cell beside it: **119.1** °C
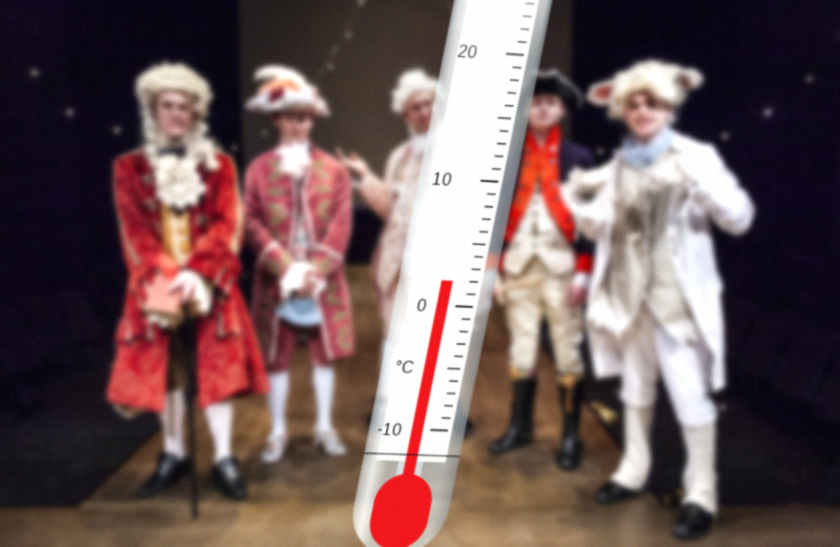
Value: **2** °C
